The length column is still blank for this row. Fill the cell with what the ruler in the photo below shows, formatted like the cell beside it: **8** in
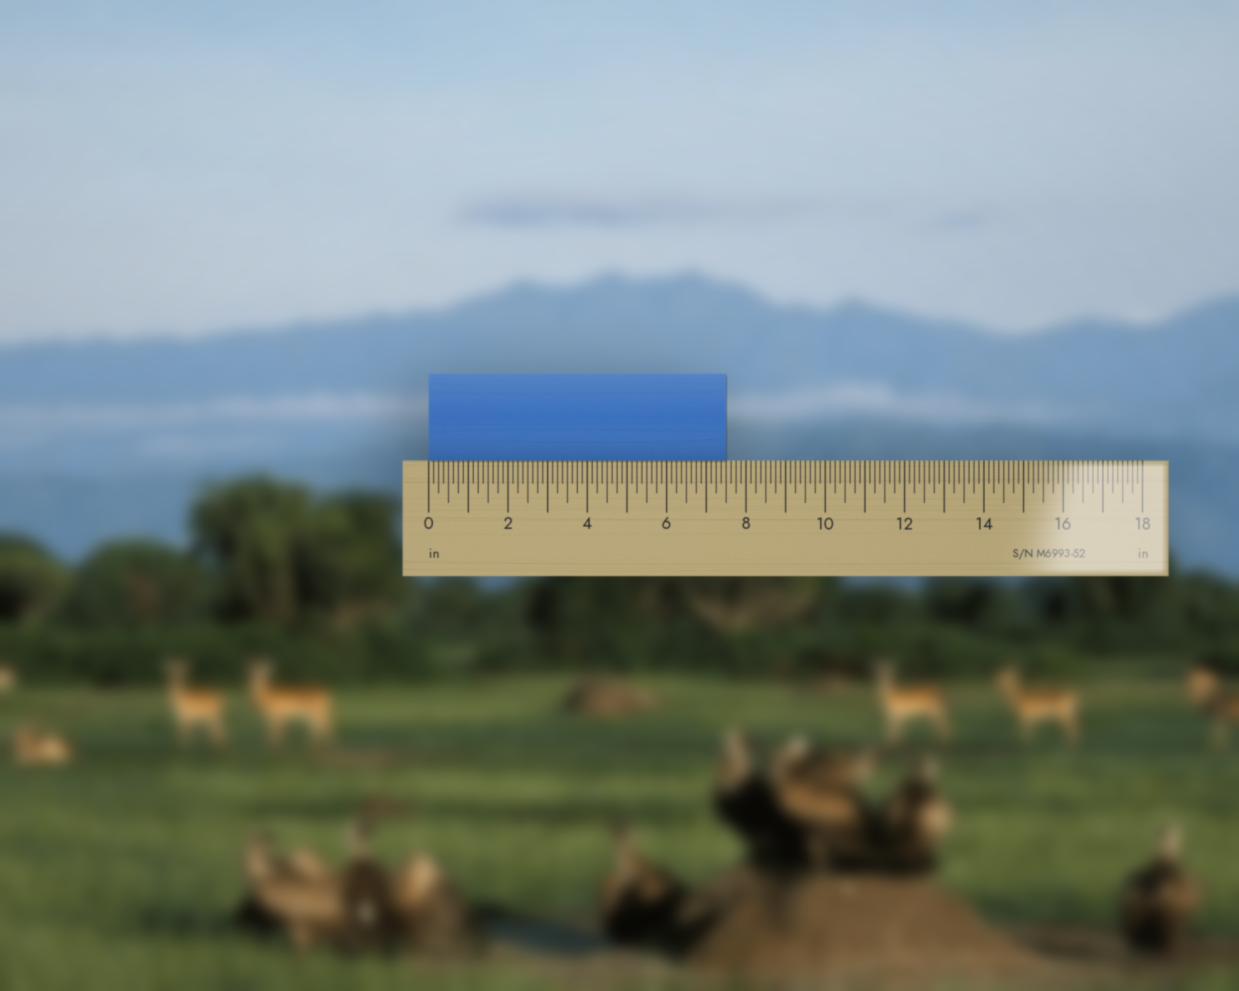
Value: **7.5** in
